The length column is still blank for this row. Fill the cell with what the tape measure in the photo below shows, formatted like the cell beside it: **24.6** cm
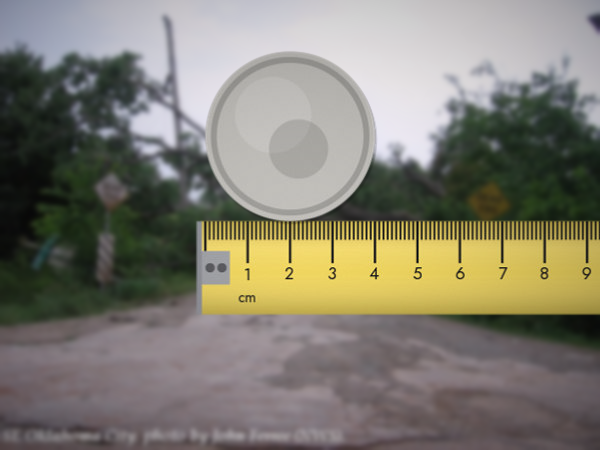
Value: **4** cm
